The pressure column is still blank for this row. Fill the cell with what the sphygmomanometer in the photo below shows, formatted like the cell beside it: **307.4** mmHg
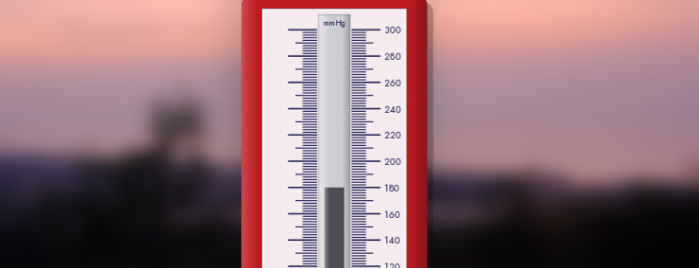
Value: **180** mmHg
